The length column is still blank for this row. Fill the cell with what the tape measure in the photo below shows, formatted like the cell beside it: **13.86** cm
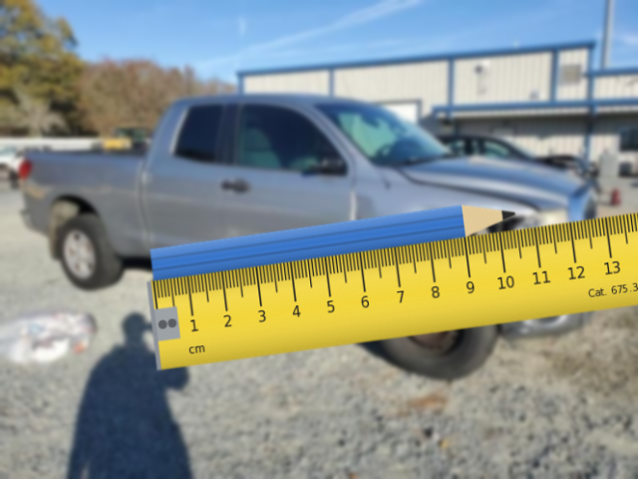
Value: **10.5** cm
